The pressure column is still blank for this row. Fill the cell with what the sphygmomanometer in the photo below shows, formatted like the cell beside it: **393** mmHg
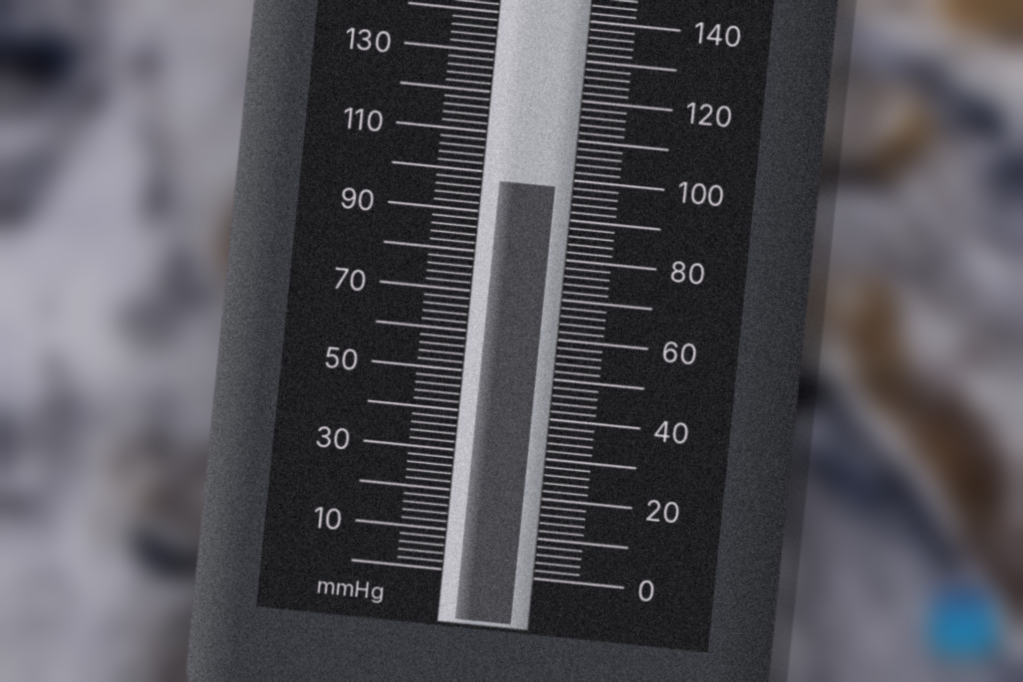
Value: **98** mmHg
